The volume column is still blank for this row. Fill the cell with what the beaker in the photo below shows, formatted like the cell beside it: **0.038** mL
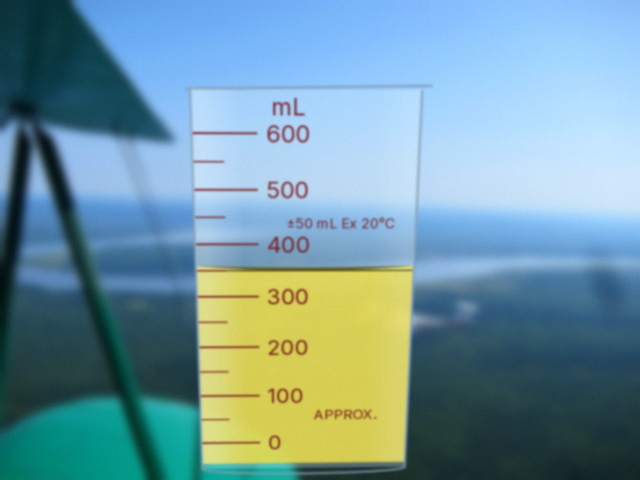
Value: **350** mL
